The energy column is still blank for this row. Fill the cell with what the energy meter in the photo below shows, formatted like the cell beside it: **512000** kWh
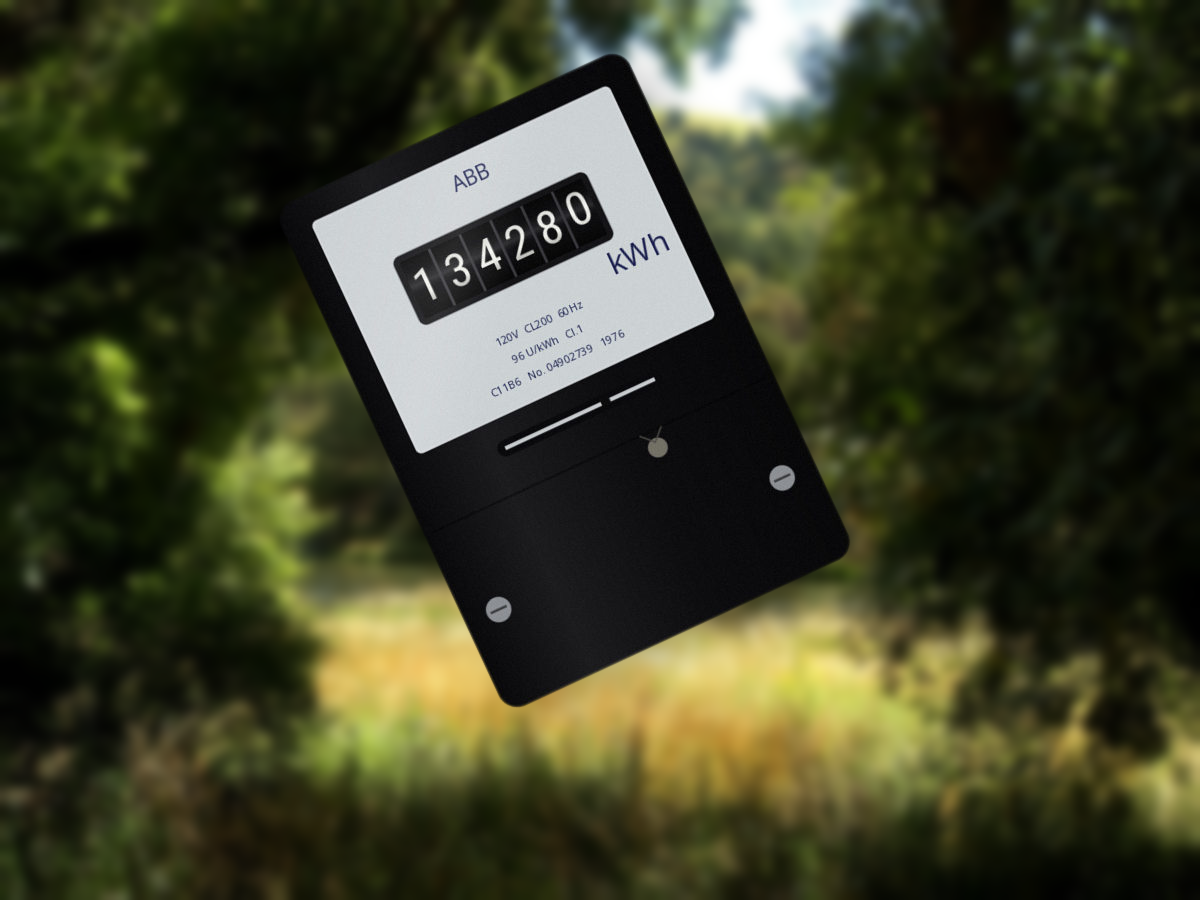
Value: **134280** kWh
